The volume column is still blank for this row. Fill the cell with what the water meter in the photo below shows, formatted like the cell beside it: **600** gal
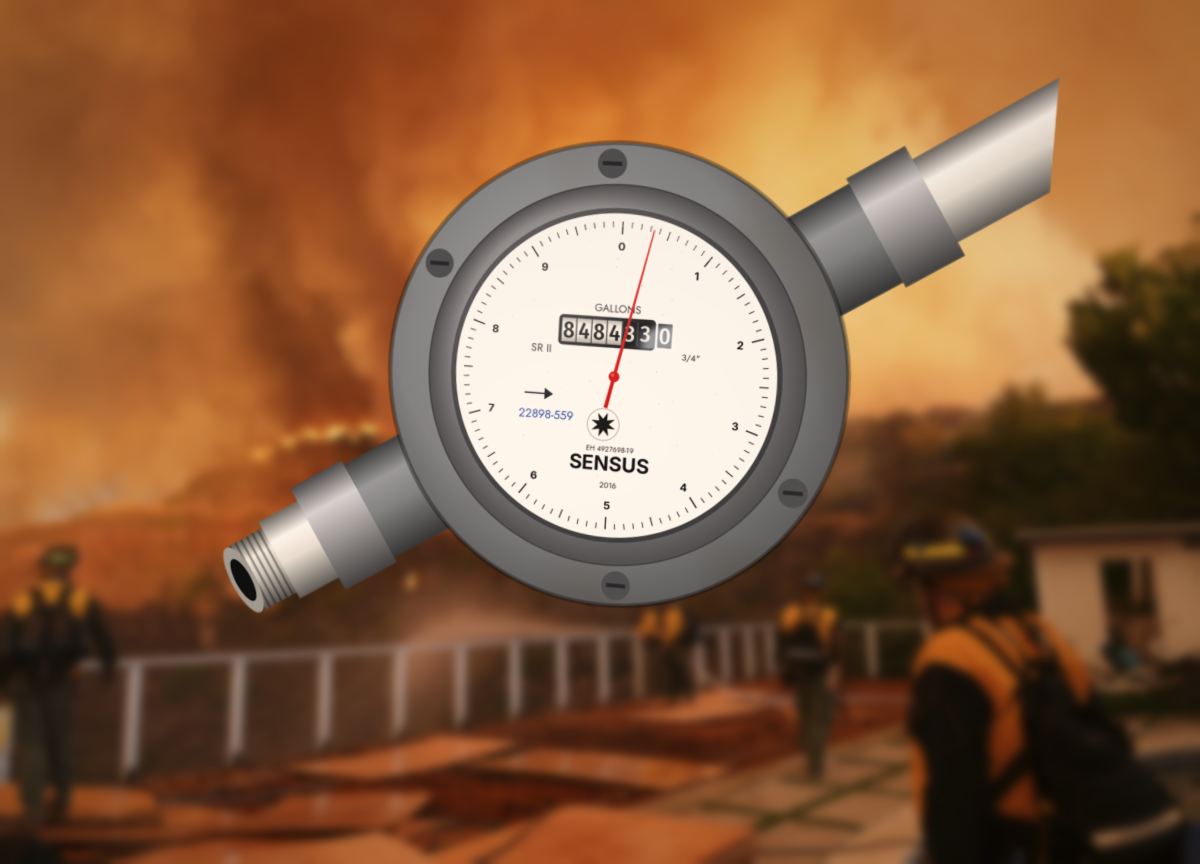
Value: **8484330.3** gal
